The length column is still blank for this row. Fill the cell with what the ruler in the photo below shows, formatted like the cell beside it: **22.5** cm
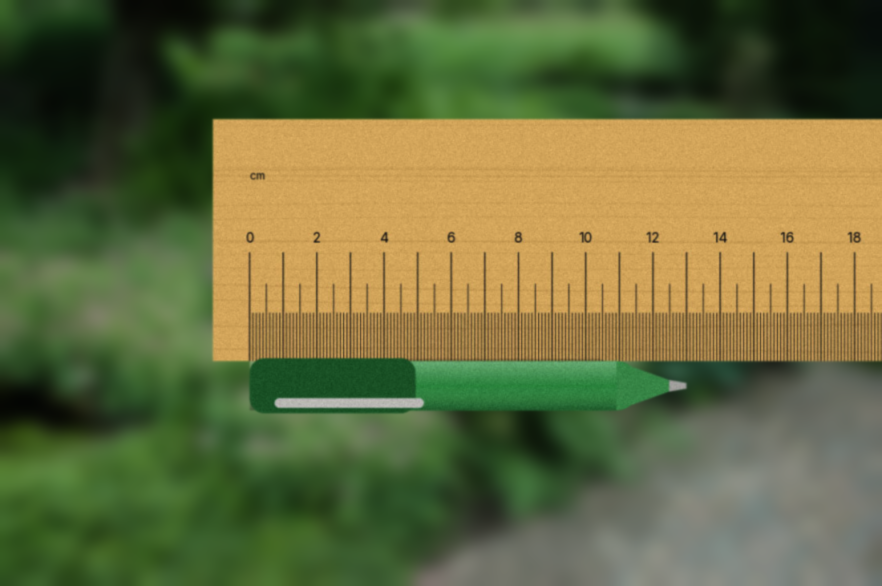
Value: **13** cm
